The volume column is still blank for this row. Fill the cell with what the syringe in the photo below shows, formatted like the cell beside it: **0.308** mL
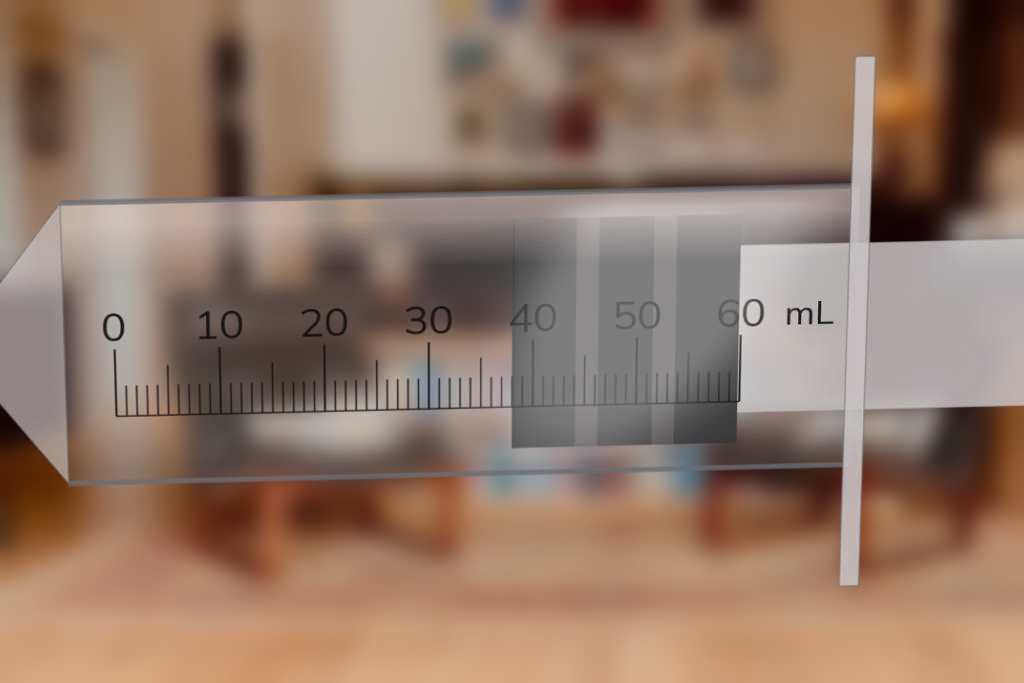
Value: **38** mL
